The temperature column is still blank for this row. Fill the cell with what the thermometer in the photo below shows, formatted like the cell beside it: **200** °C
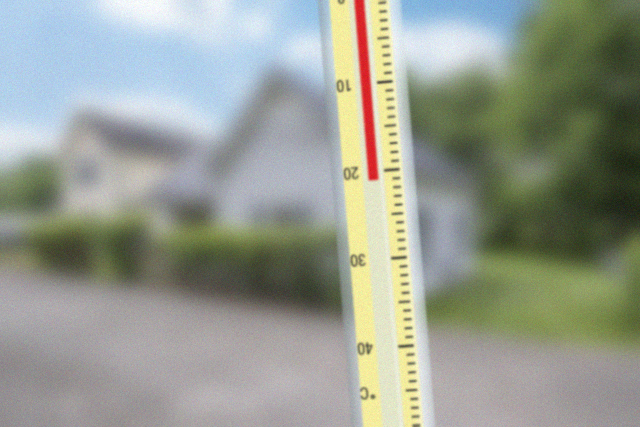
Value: **21** °C
